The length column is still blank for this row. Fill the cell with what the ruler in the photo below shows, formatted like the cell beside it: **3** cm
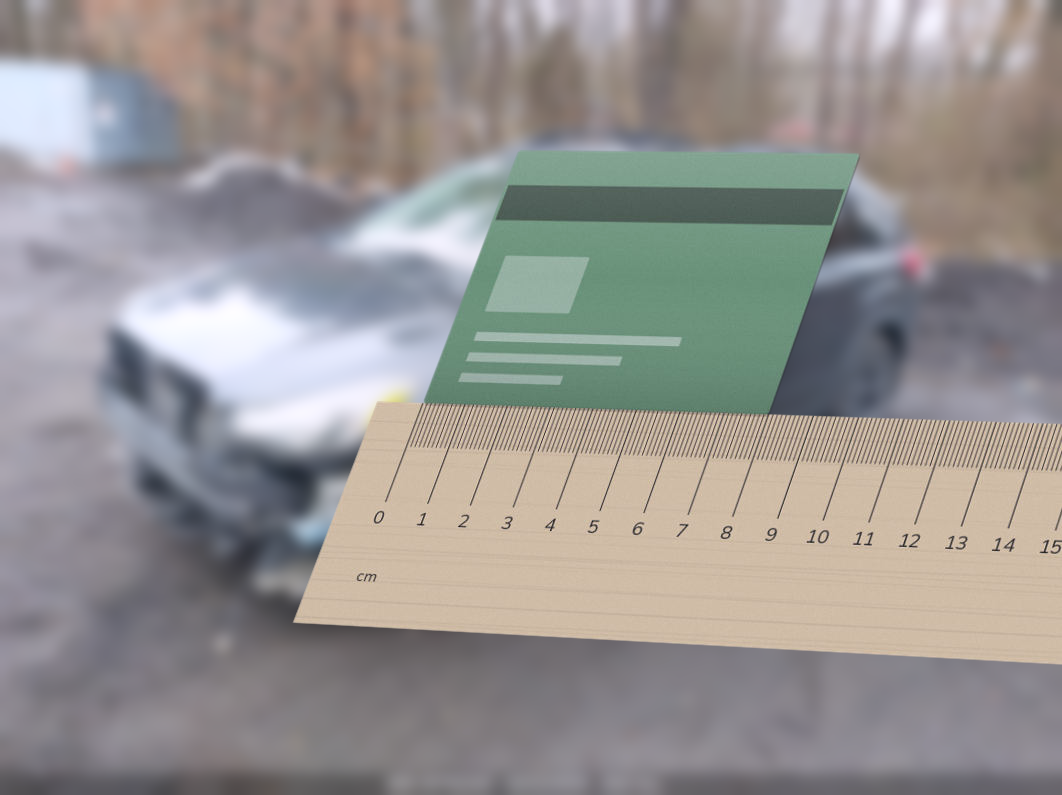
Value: **8** cm
